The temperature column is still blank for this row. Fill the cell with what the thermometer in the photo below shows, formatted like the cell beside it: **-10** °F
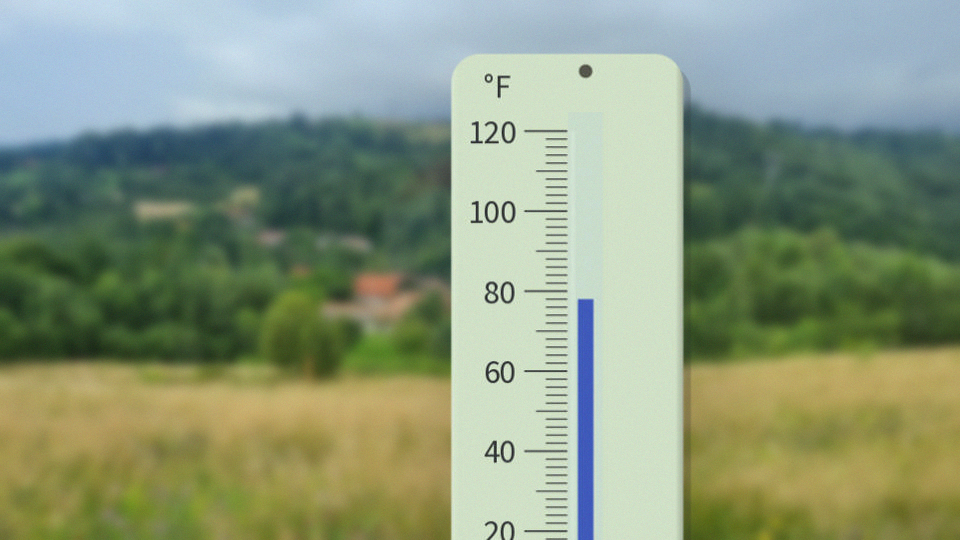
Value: **78** °F
